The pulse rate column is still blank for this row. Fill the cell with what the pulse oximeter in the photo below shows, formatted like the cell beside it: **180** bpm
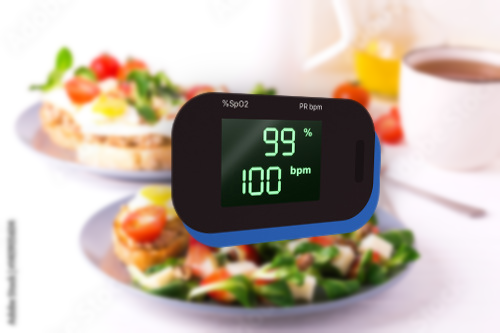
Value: **100** bpm
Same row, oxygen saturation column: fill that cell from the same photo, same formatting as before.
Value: **99** %
